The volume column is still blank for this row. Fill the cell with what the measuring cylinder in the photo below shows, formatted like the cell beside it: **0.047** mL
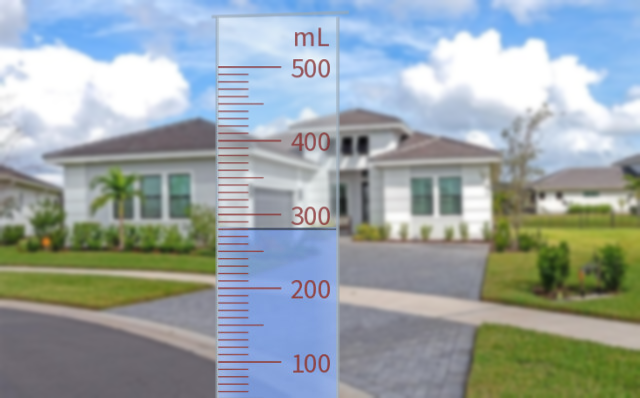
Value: **280** mL
